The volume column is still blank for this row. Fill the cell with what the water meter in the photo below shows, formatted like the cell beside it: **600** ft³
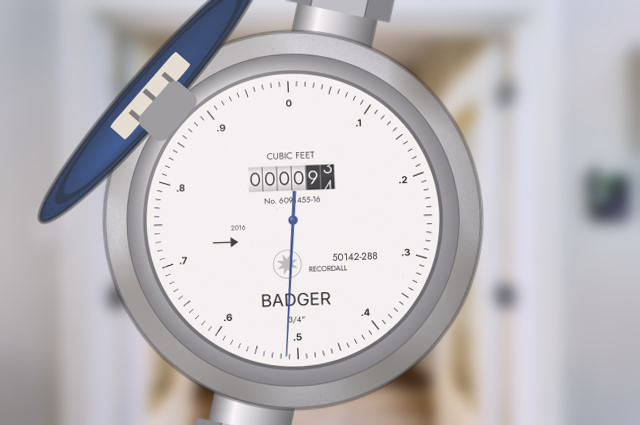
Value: **93.51** ft³
